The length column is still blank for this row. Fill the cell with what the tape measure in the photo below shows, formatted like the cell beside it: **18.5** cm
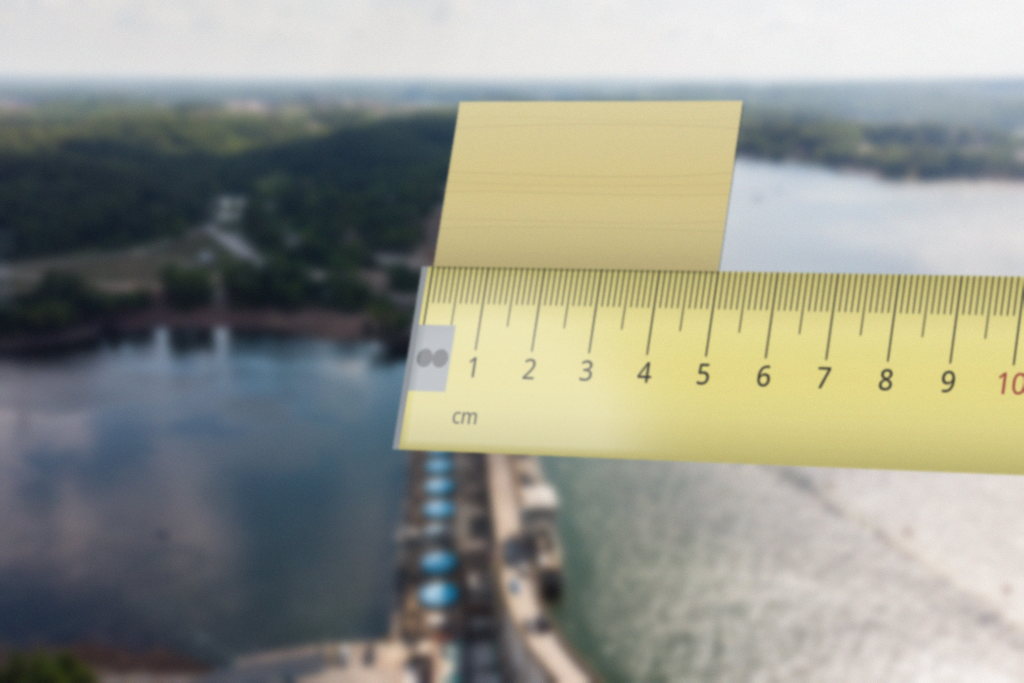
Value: **5** cm
